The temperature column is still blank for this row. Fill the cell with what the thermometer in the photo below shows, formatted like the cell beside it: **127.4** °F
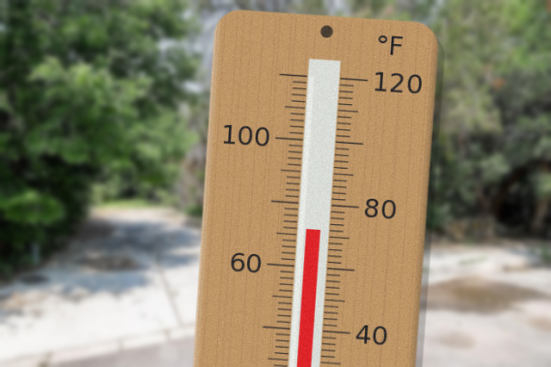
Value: **72** °F
